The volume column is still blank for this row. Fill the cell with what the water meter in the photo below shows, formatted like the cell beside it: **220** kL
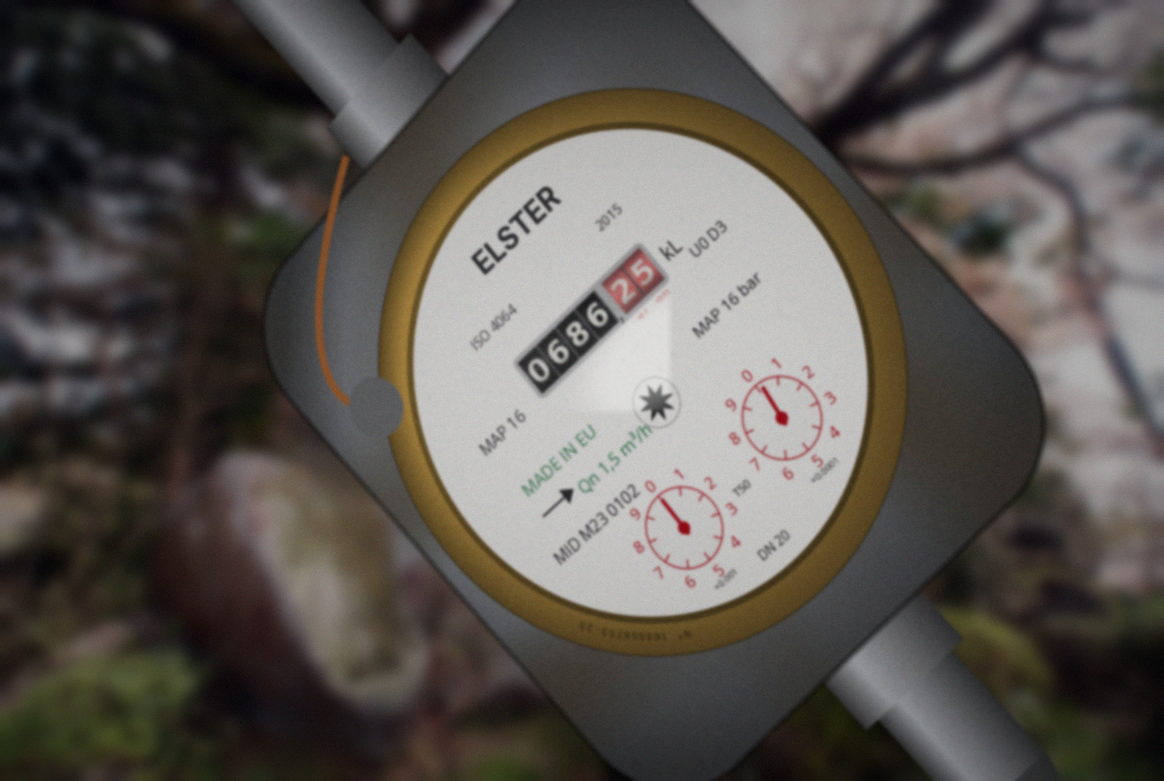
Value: **686.2500** kL
